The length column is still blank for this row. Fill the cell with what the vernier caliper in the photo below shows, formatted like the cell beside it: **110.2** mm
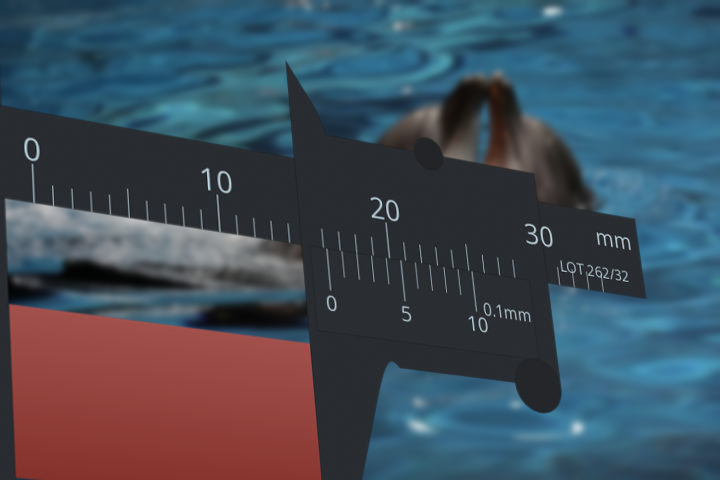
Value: **16.2** mm
